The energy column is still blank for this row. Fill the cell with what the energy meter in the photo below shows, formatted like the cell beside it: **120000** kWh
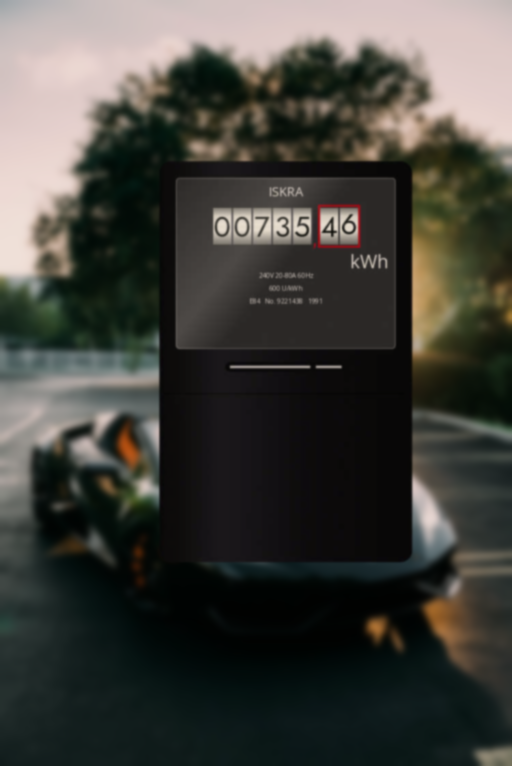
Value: **735.46** kWh
